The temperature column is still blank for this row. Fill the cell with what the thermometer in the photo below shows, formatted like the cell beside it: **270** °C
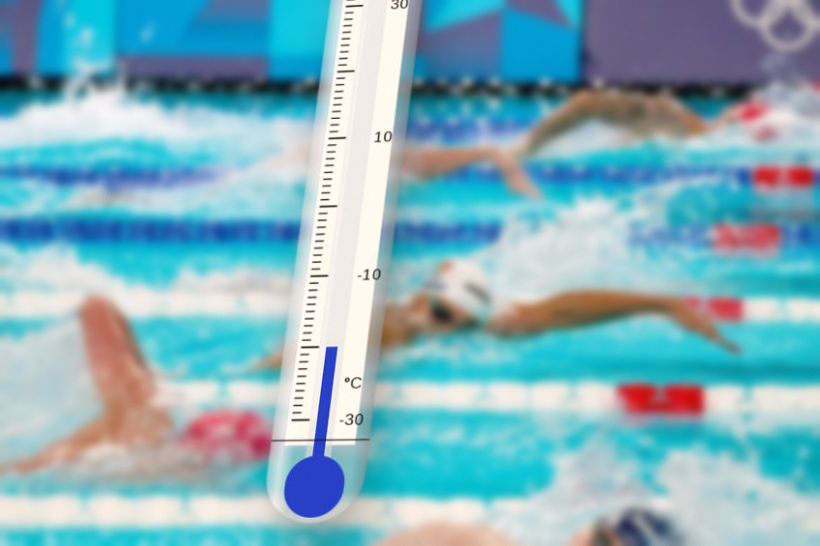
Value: **-20** °C
